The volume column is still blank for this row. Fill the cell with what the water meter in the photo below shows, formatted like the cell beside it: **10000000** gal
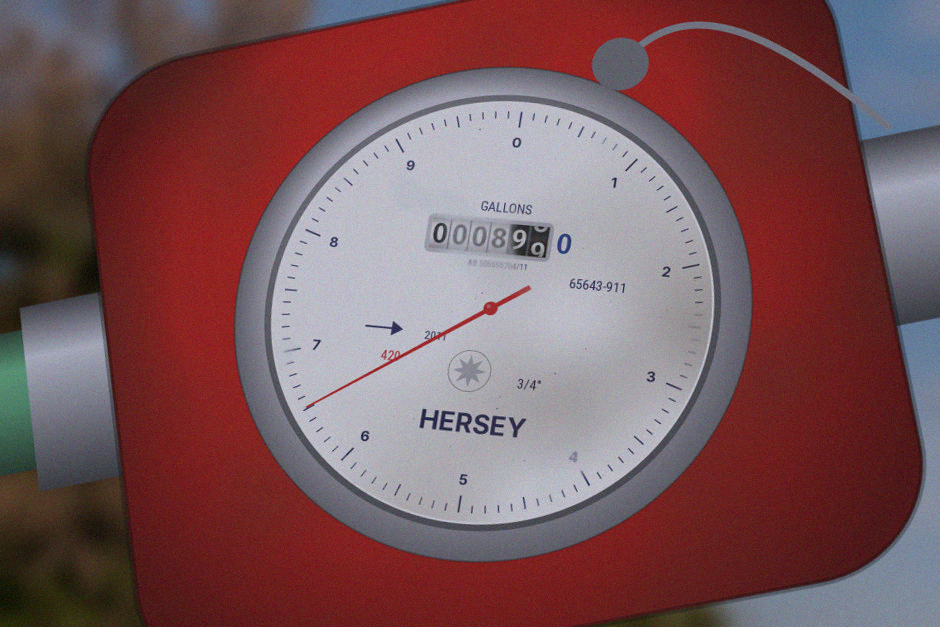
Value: **8986.5** gal
